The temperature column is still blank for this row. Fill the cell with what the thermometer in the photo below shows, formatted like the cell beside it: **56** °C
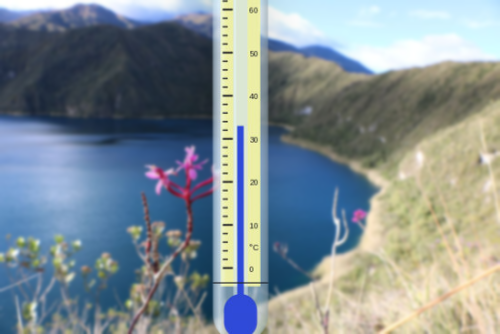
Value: **33** °C
